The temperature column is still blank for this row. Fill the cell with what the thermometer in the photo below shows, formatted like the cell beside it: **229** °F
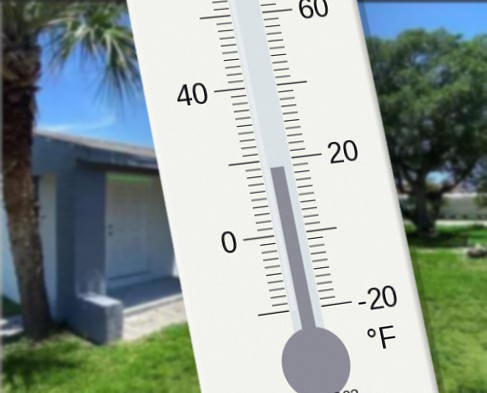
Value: **18** °F
